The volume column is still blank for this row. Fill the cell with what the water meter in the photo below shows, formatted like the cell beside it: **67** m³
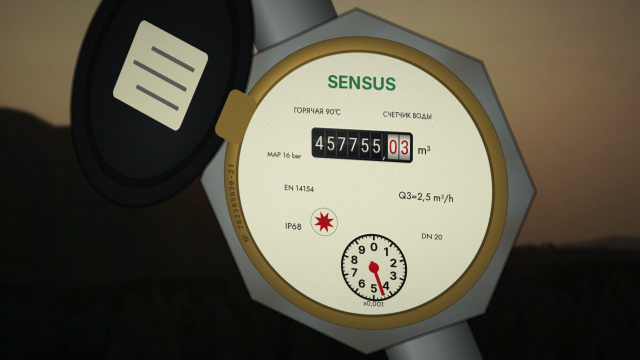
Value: **457755.034** m³
